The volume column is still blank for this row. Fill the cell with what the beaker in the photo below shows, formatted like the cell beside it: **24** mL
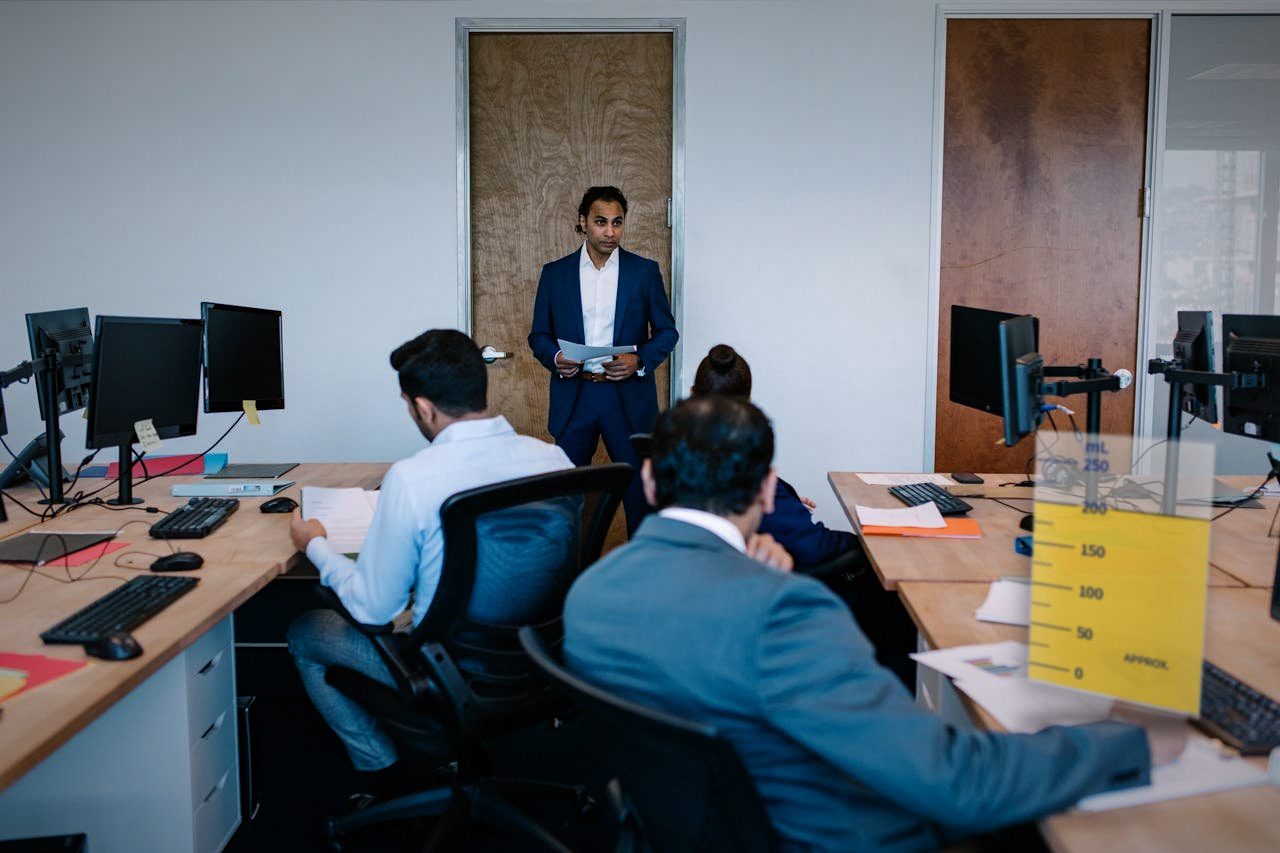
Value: **200** mL
